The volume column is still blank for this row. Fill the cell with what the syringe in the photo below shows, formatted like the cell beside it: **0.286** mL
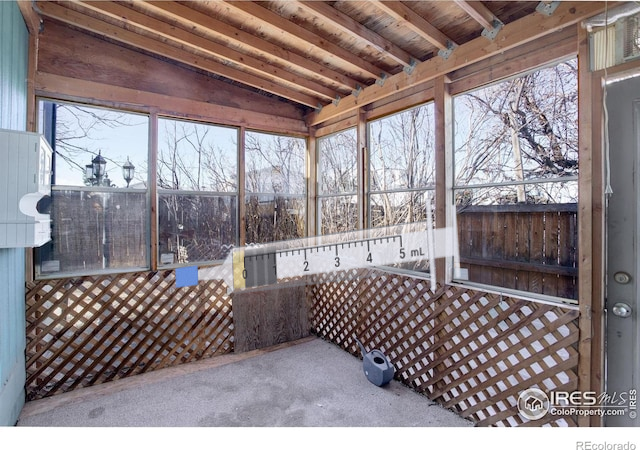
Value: **0** mL
